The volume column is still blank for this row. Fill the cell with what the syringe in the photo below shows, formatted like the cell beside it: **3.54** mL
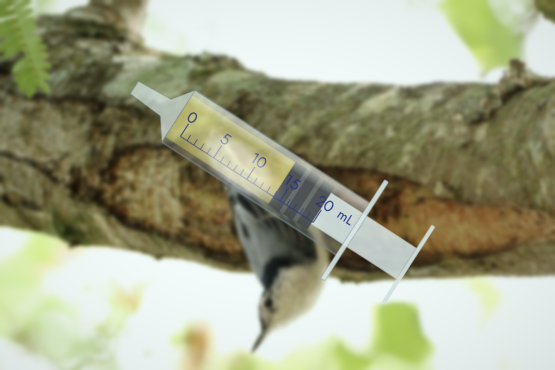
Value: **14** mL
